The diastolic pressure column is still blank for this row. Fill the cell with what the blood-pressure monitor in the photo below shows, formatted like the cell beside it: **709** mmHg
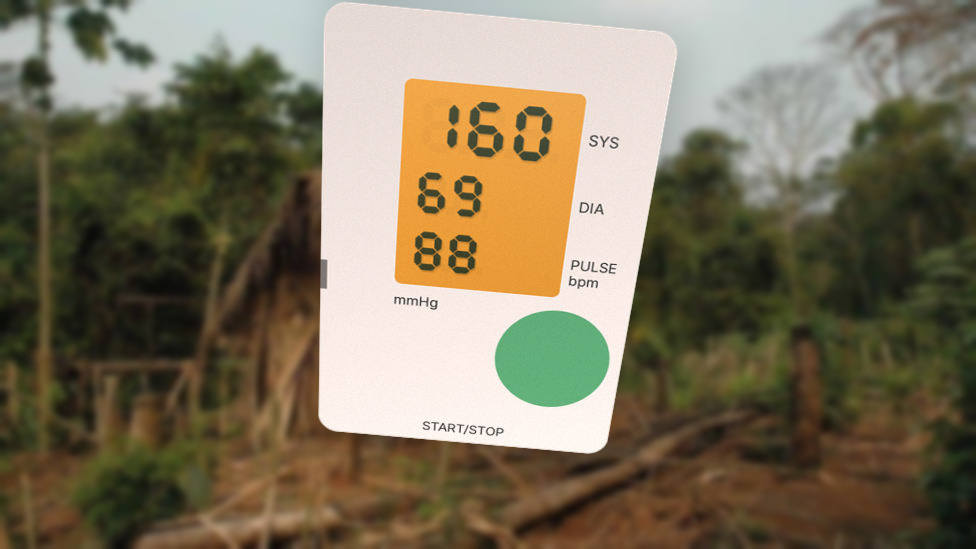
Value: **69** mmHg
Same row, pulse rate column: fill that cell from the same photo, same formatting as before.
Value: **88** bpm
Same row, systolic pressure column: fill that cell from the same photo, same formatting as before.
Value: **160** mmHg
